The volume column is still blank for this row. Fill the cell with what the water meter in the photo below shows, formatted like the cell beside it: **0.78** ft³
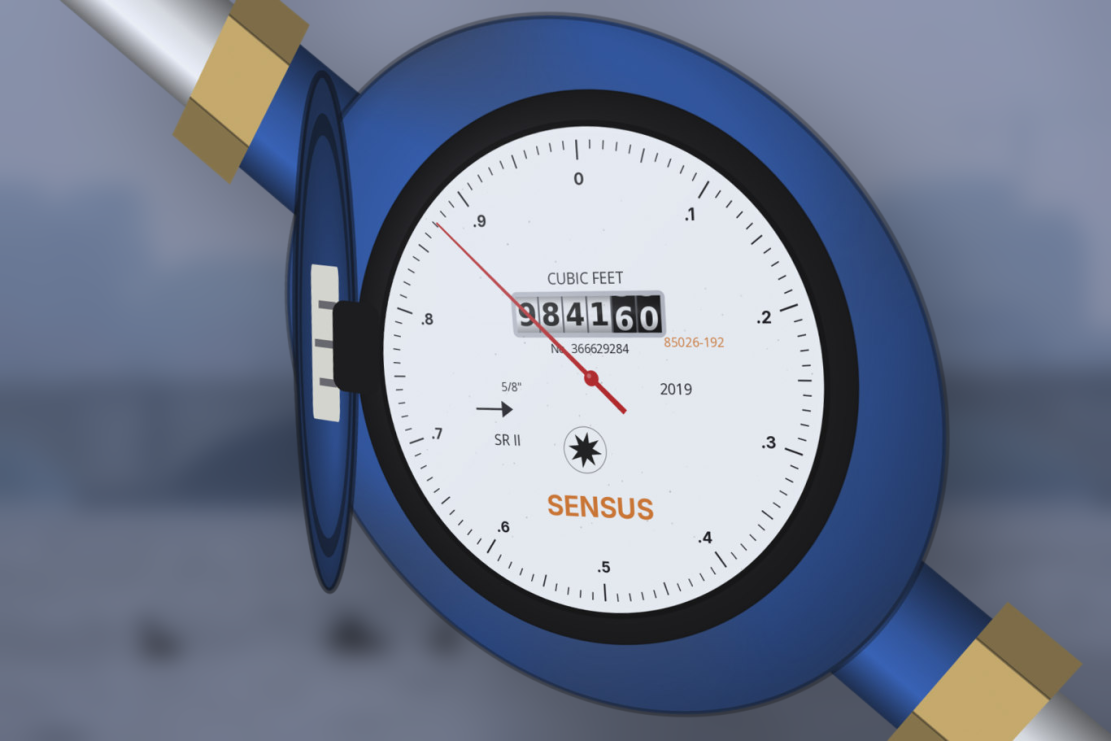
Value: **984159.87** ft³
